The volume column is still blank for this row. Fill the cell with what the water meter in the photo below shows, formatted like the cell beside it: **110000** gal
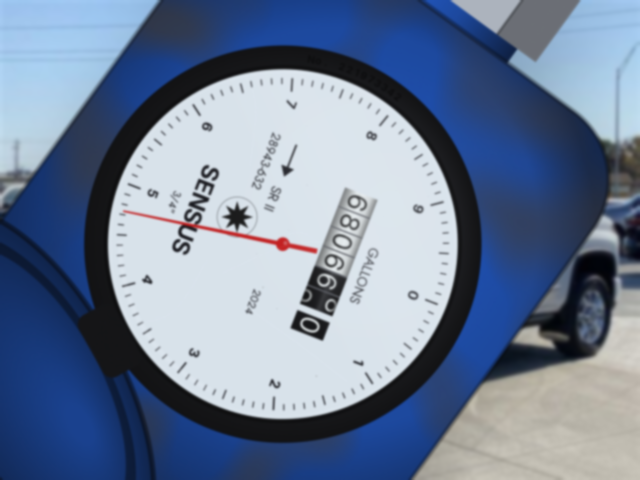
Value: **6806684.7** gal
